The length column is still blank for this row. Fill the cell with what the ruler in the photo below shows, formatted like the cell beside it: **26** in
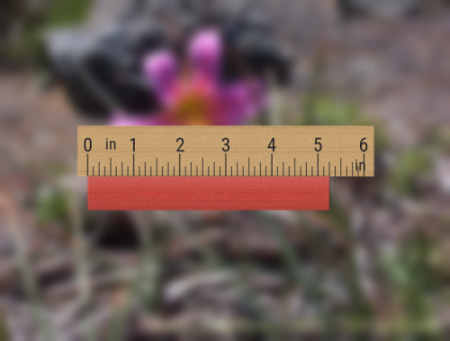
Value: **5.25** in
